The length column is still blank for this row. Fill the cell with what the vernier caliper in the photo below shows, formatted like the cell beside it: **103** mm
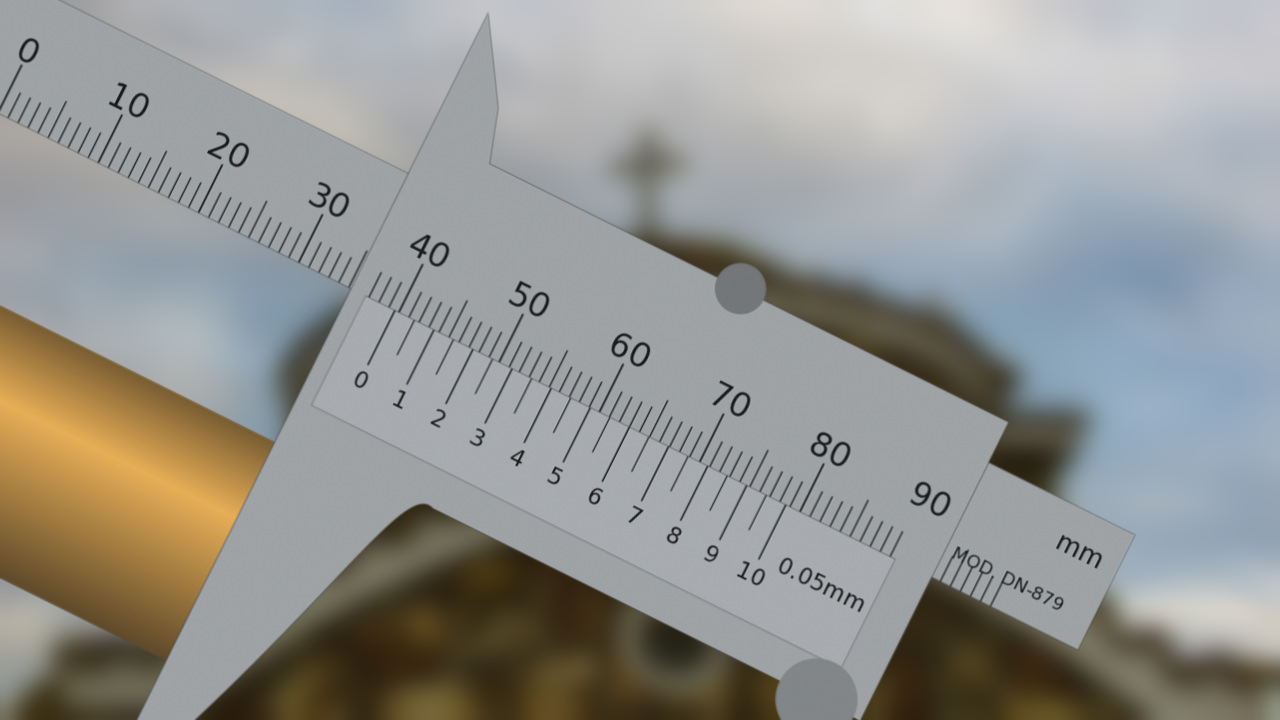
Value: **39.6** mm
